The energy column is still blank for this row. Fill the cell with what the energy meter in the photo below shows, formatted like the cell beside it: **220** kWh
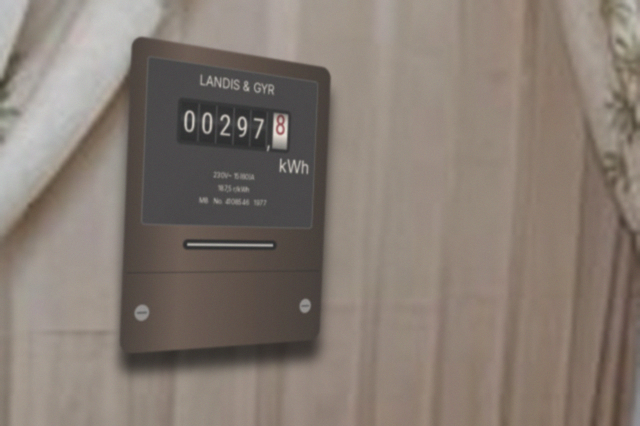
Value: **297.8** kWh
